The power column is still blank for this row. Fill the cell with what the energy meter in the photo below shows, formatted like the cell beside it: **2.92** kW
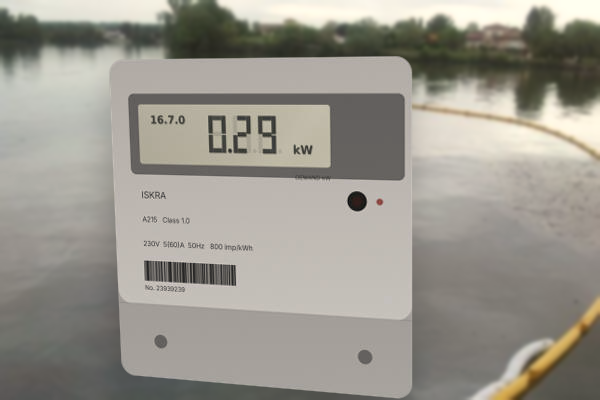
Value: **0.29** kW
